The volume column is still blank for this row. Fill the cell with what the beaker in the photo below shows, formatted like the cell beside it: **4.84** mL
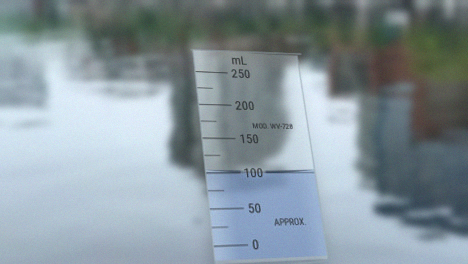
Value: **100** mL
